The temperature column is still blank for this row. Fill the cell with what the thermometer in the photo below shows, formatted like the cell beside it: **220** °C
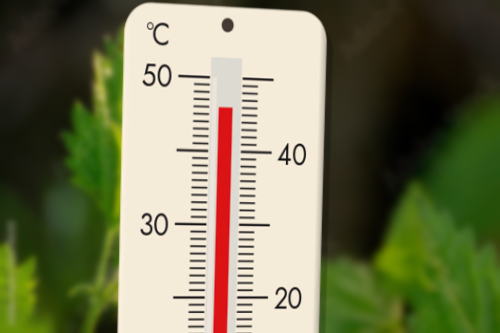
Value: **46** °C
